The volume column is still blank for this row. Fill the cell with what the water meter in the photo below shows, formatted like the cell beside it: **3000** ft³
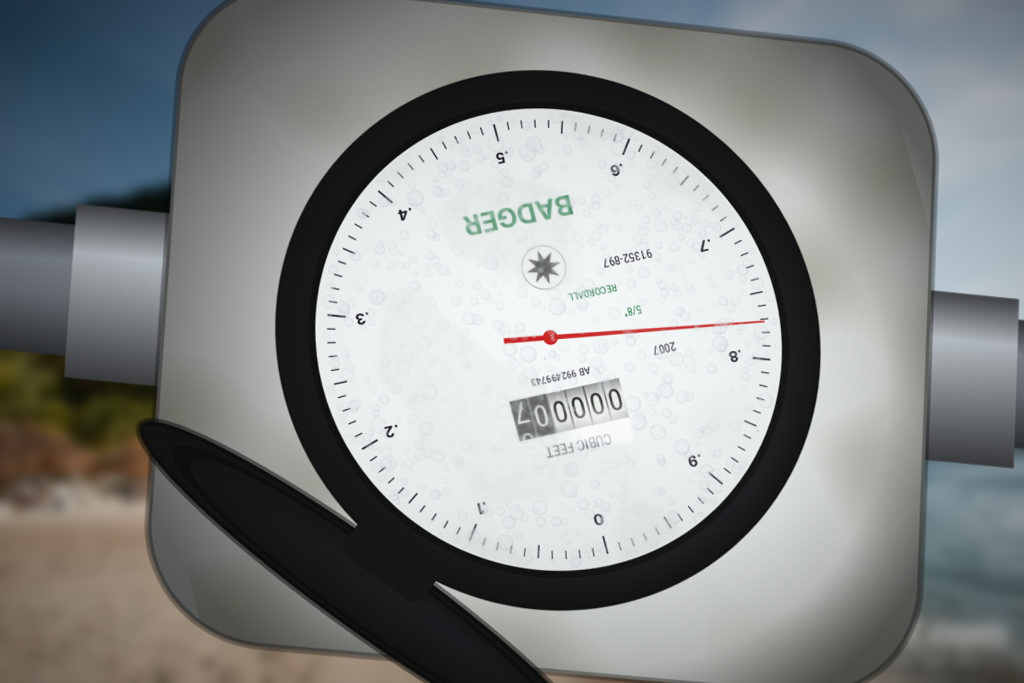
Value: **6.77** ft³
